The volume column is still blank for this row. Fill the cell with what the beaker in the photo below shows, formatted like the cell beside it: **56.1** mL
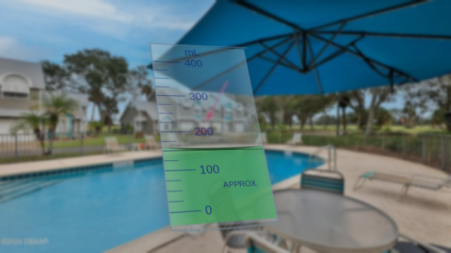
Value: **150** mL
